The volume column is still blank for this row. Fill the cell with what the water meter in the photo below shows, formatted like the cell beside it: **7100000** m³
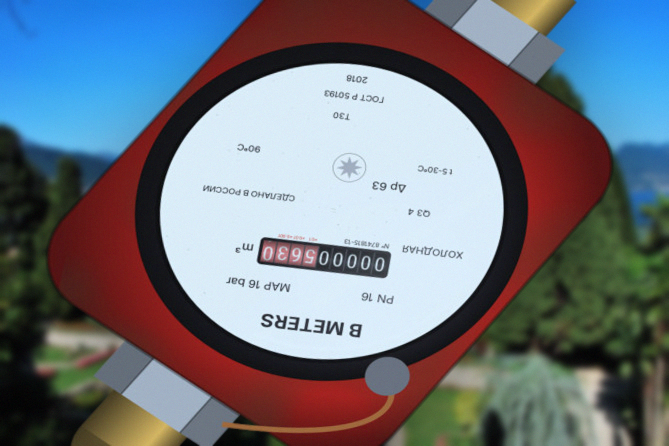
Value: **0.5630** m³
